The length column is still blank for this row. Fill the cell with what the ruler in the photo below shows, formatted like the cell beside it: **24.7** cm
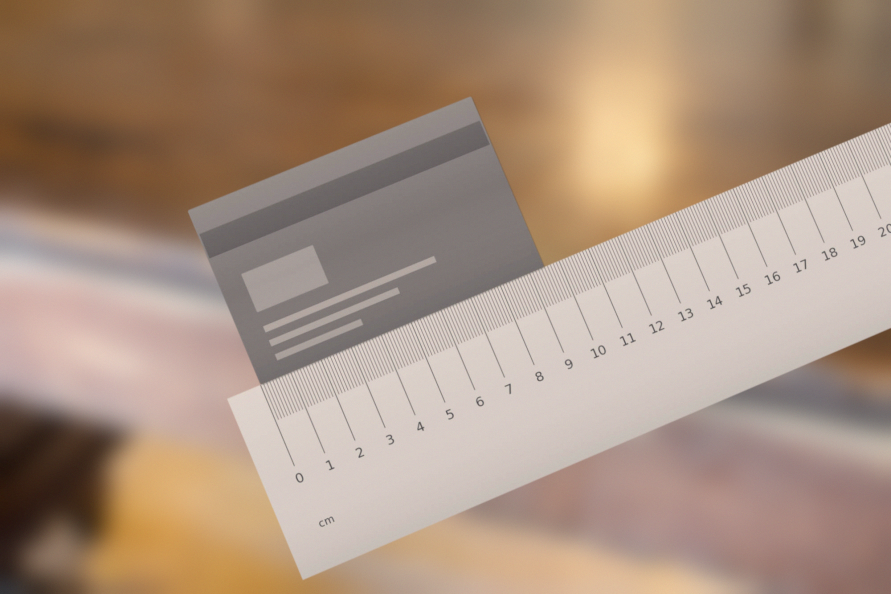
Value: **9.5** cm
